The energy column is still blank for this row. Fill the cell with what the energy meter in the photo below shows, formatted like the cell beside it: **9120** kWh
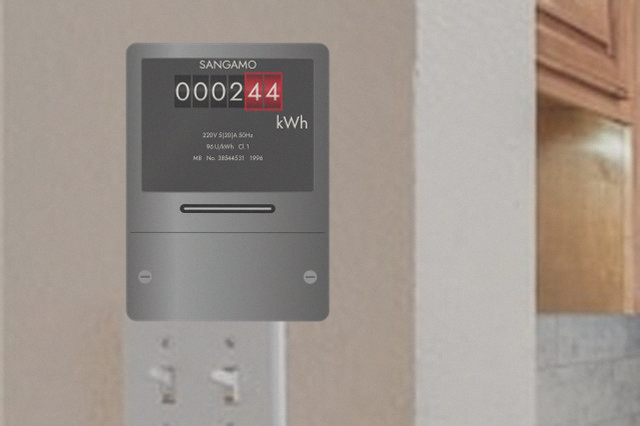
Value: **2.44** kWh
